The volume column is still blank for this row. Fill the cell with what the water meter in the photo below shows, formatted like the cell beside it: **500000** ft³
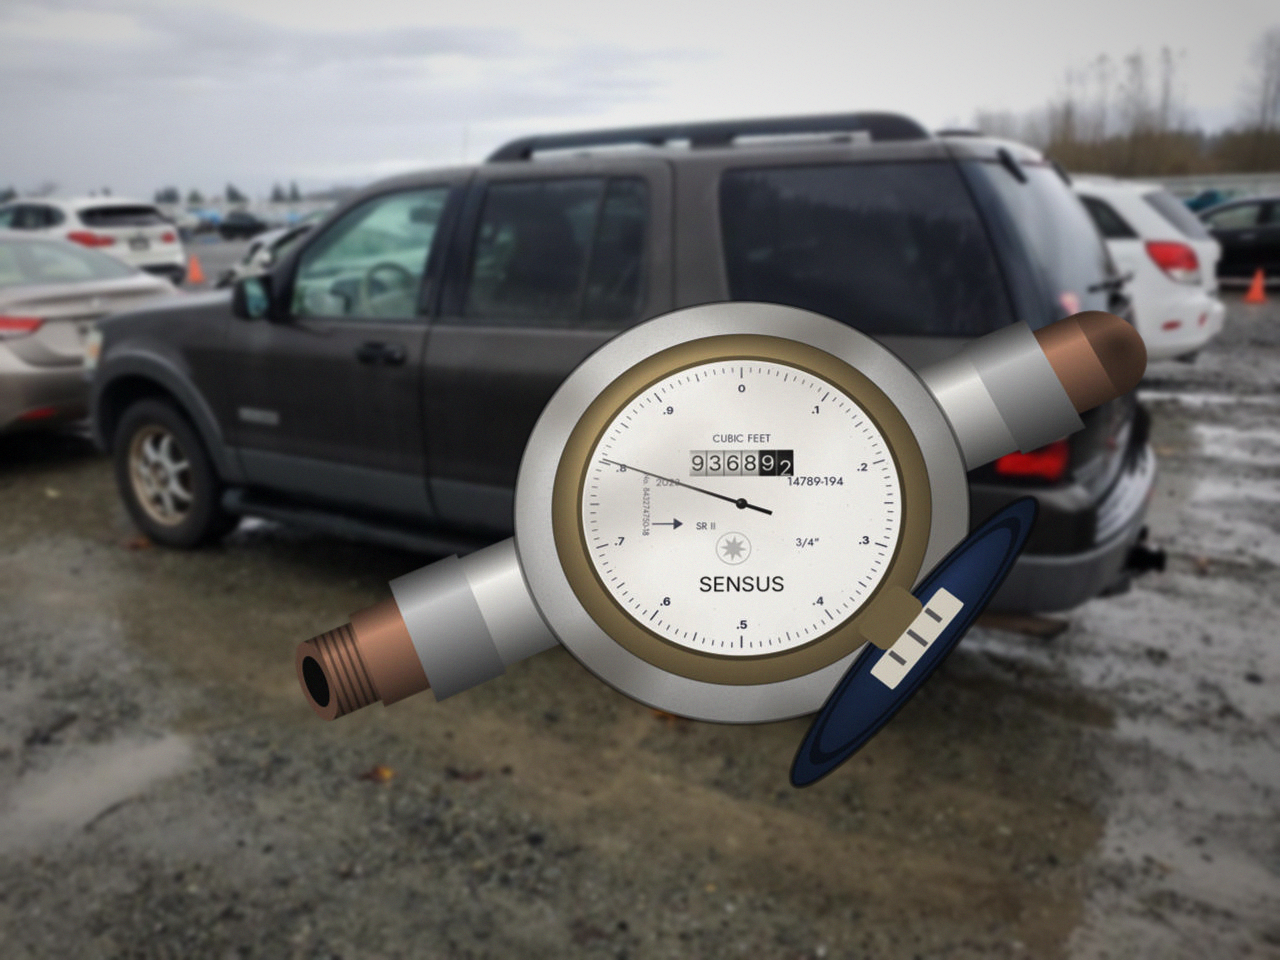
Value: **936891.80** ft³
